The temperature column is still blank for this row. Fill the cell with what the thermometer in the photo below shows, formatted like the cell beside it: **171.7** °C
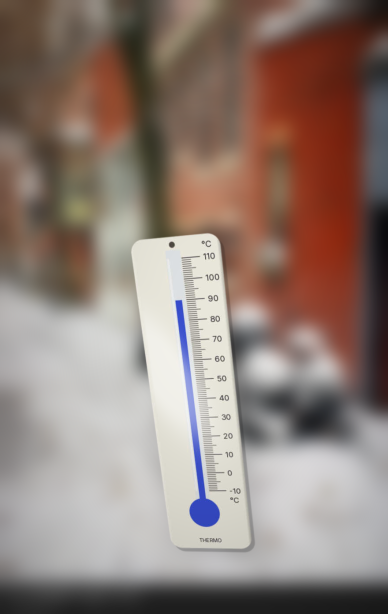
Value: **90** °C
